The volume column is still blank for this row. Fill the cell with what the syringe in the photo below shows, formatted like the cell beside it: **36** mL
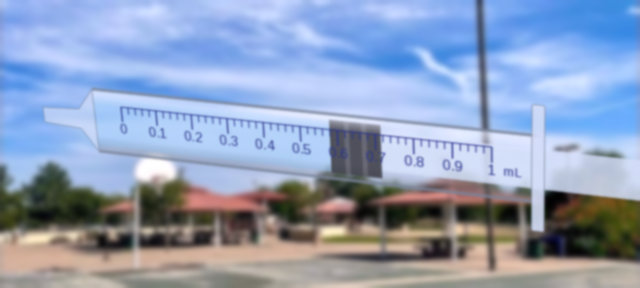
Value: **0.58** mL
